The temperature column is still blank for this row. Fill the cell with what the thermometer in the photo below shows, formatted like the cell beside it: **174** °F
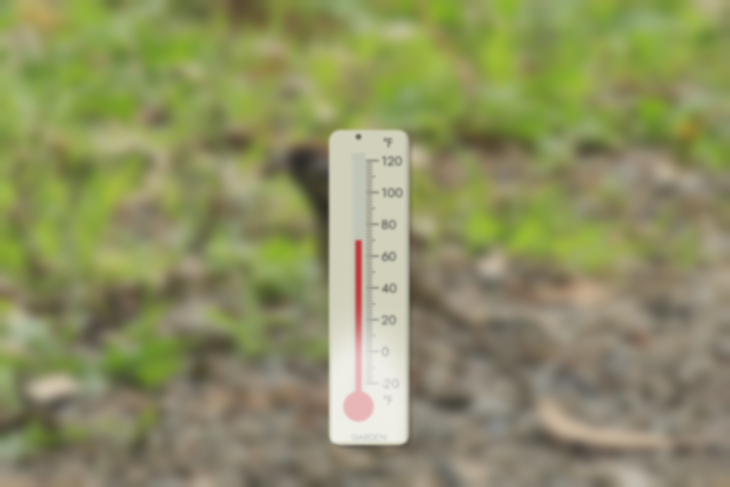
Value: **70** °F
